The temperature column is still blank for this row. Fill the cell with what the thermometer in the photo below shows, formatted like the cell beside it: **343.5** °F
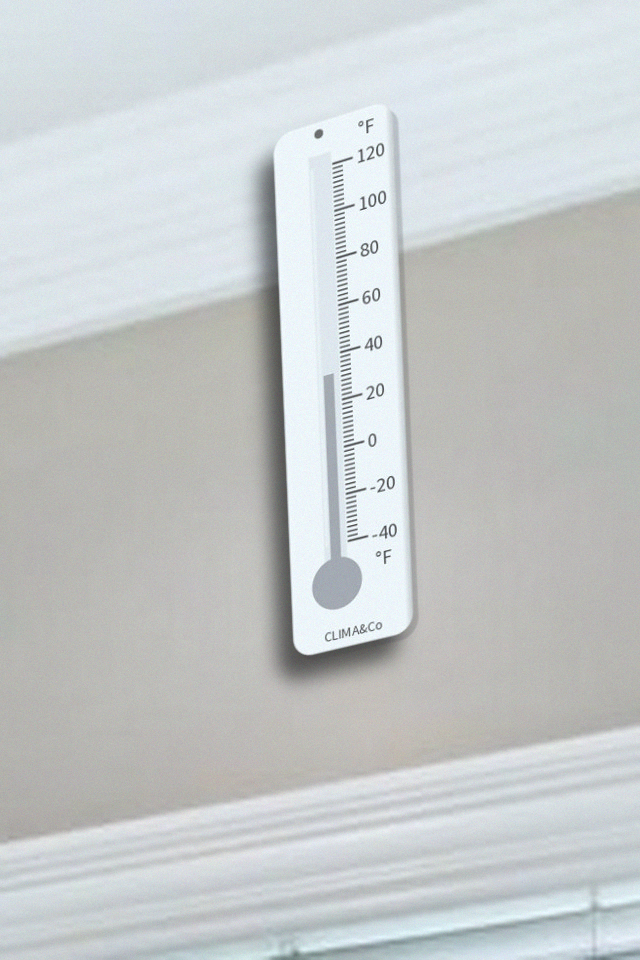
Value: **32** °F
